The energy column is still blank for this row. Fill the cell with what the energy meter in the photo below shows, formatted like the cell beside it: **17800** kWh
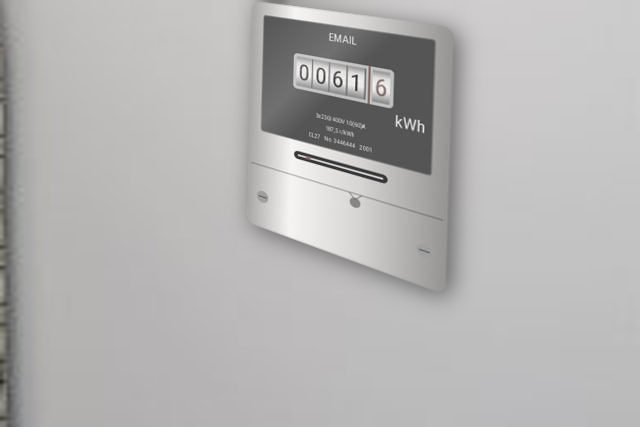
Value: **61.6** kWh
